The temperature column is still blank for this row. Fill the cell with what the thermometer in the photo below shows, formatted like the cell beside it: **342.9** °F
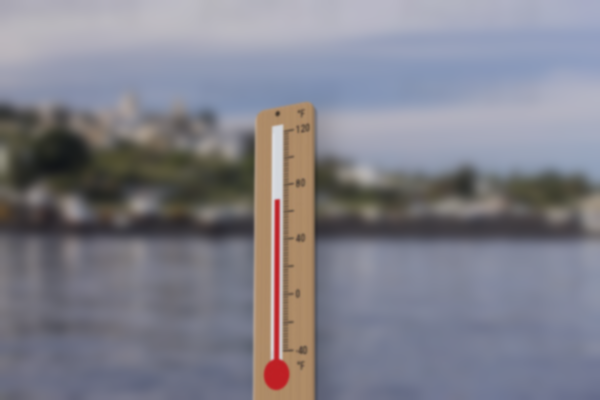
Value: **70** °F
